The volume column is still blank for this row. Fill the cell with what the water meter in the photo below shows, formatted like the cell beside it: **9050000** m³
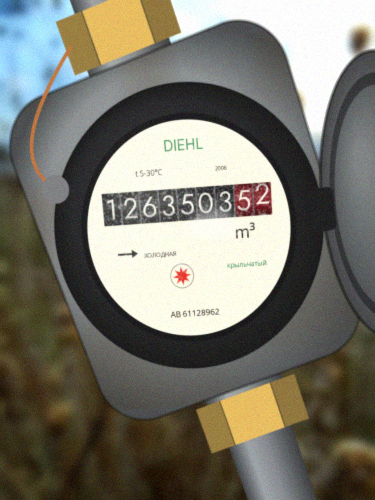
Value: **1263503.52** m³
